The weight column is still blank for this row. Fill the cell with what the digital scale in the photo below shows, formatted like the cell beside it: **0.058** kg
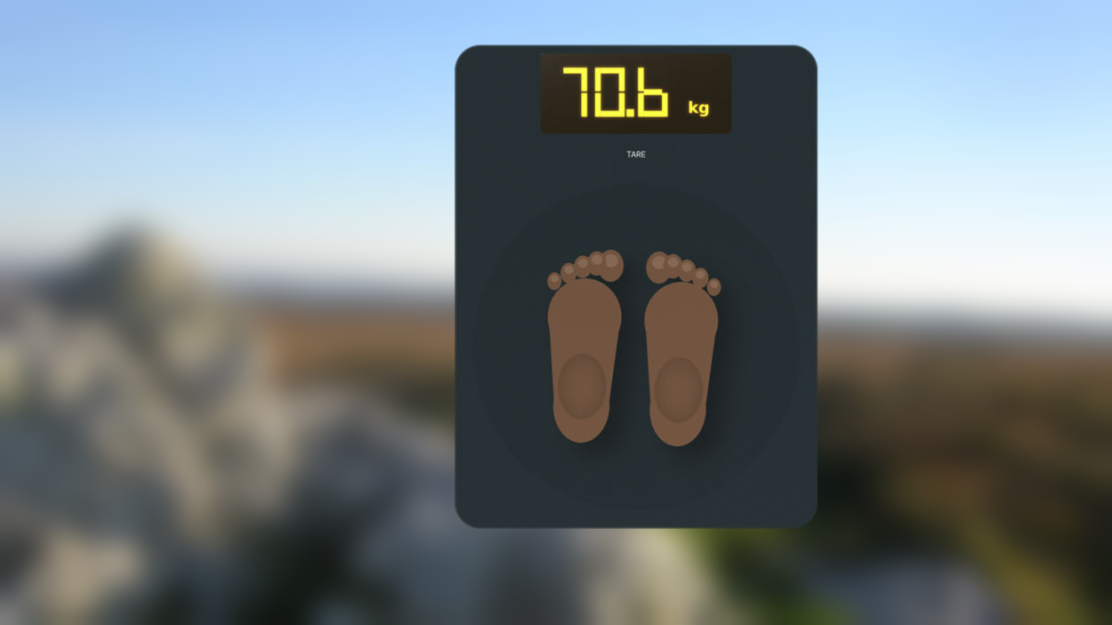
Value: **70.6** kg
